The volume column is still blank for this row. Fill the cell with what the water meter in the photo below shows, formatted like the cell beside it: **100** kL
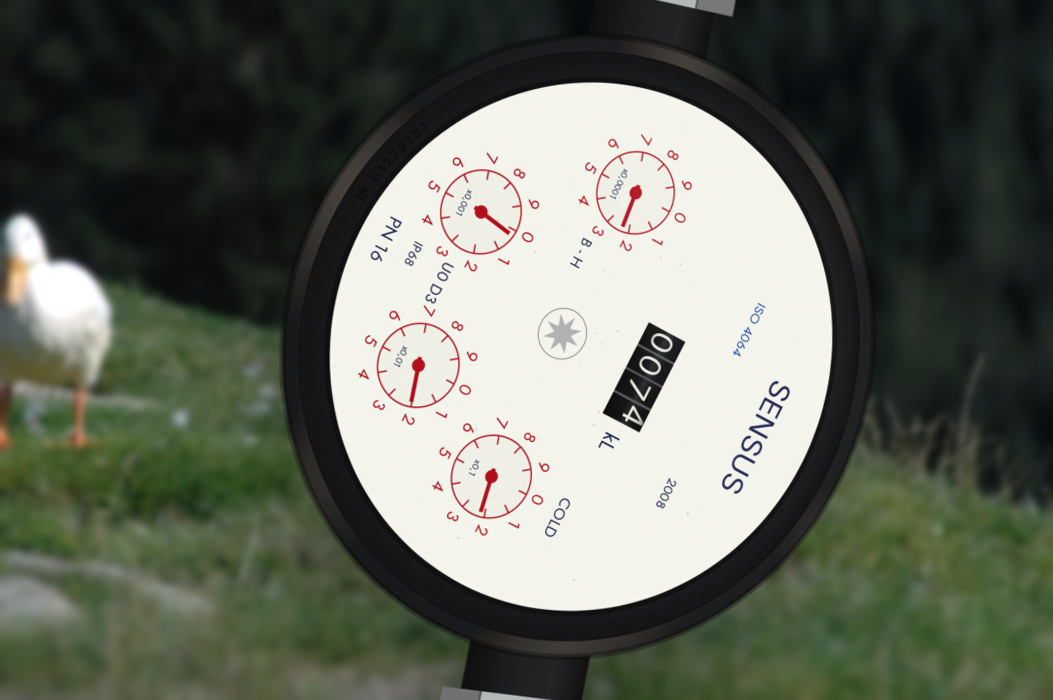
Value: **74.2202** kL
